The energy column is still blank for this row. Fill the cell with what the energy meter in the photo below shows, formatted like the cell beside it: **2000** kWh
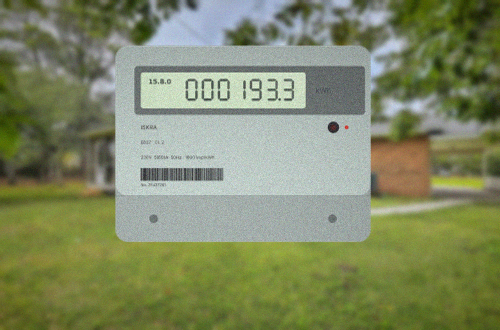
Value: **193.3** kWh
